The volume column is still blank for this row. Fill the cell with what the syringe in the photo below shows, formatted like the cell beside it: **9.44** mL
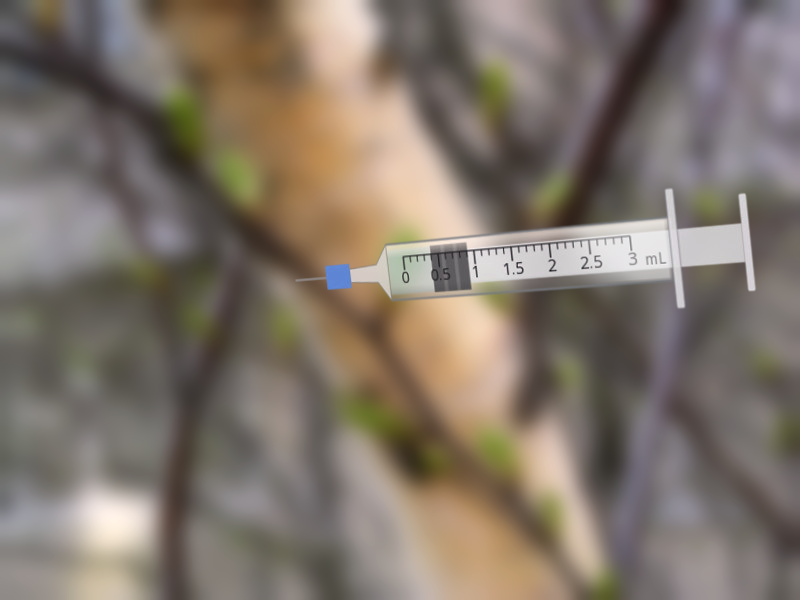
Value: **0.4** mL
